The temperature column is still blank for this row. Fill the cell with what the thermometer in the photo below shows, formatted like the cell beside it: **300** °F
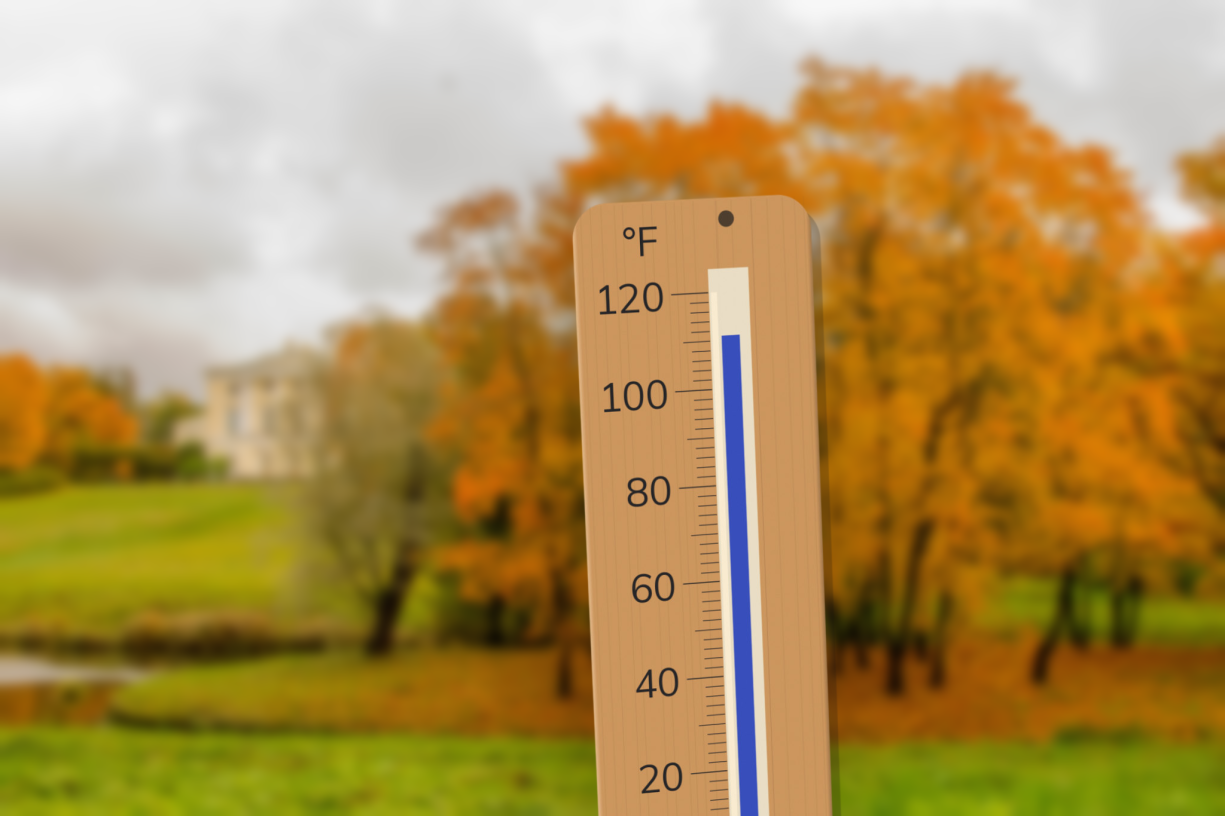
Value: **111** °F
